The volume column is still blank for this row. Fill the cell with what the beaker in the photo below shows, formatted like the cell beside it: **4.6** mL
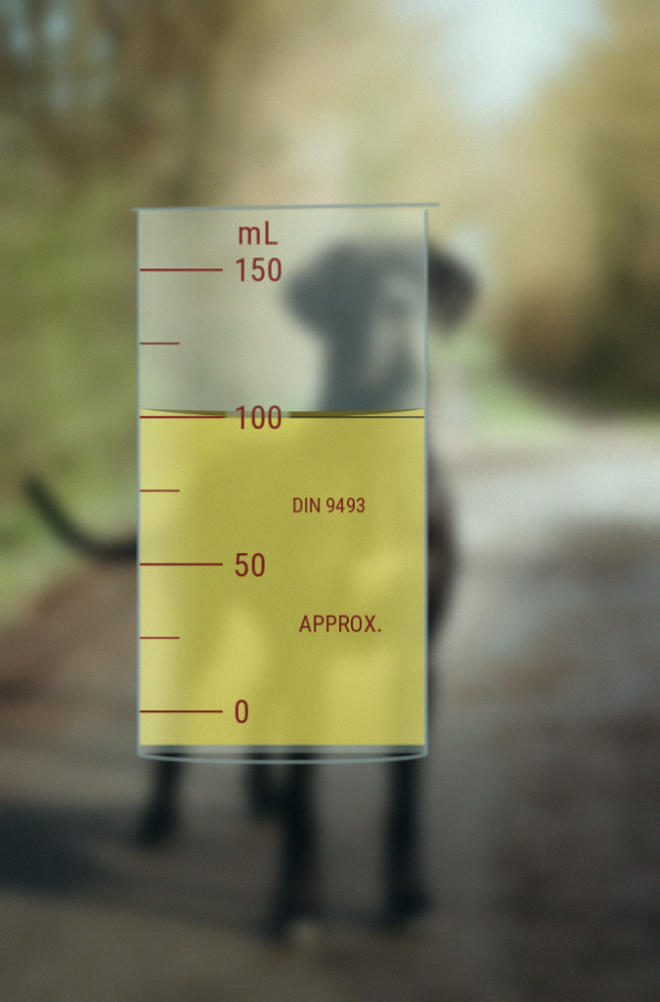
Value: **100** mL
